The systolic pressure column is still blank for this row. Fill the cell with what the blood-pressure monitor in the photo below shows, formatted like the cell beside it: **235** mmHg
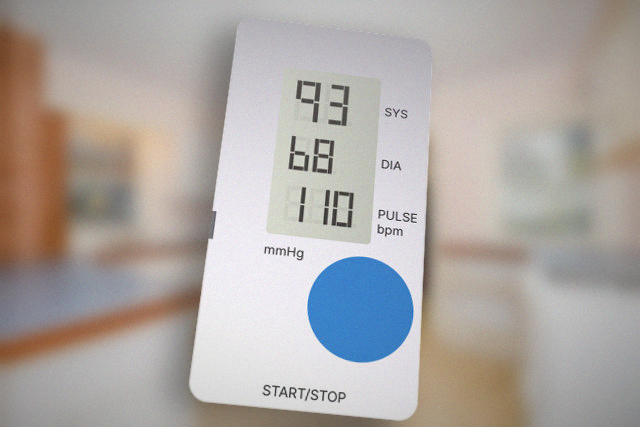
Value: **93** mmHg
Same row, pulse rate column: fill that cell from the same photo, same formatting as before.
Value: **110** bpm
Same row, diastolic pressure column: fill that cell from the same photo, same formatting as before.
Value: **68** mmHg
